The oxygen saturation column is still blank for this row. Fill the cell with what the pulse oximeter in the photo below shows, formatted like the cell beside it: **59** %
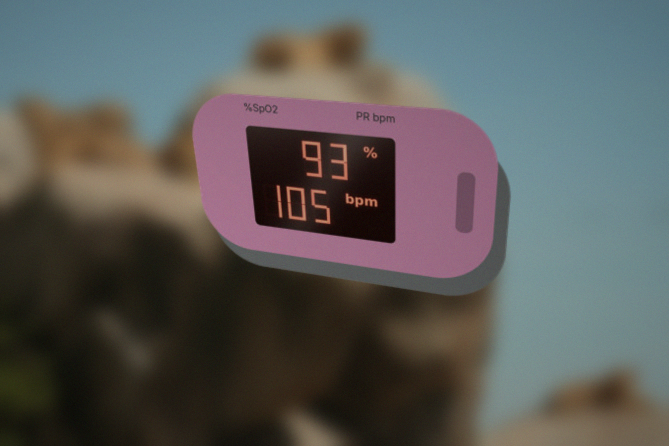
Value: **93** %
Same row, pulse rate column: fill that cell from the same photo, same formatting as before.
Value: **105** bpm
